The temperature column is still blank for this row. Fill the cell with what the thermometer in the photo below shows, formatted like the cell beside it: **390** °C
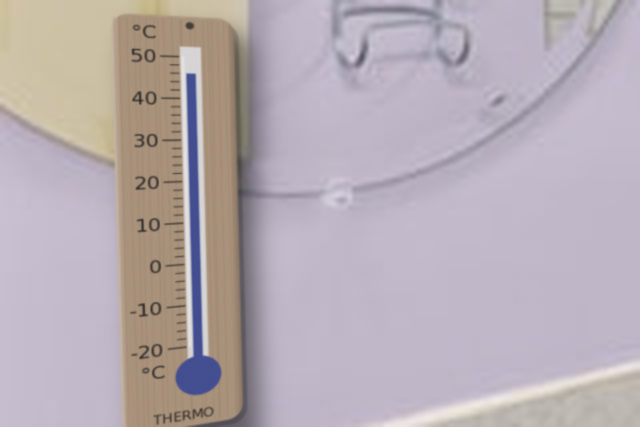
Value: **46** °C
